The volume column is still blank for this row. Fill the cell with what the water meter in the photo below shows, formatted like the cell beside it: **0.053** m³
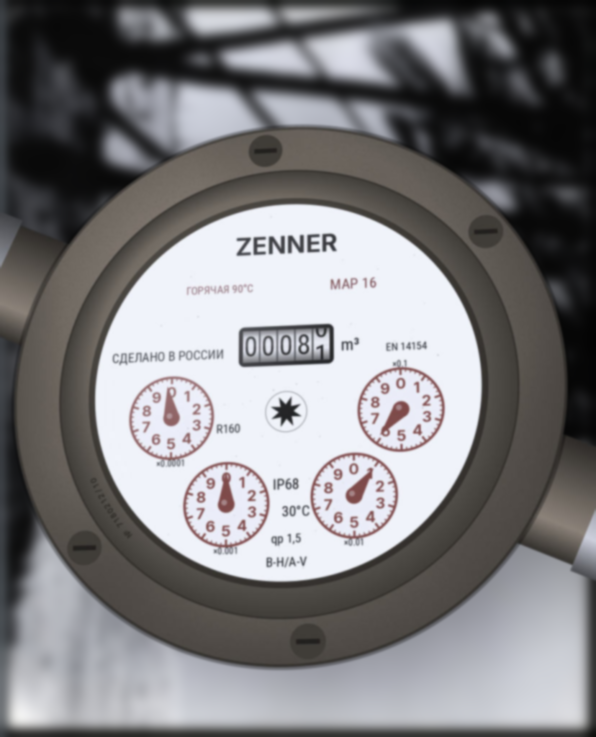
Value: **80.6099** m³
